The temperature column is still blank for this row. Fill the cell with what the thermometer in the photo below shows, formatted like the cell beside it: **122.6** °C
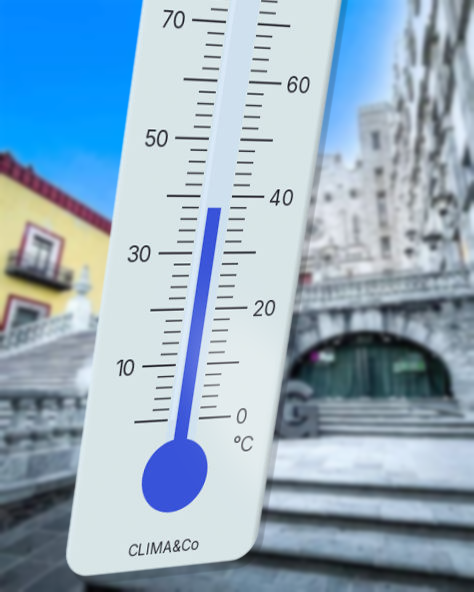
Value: **38** °C
